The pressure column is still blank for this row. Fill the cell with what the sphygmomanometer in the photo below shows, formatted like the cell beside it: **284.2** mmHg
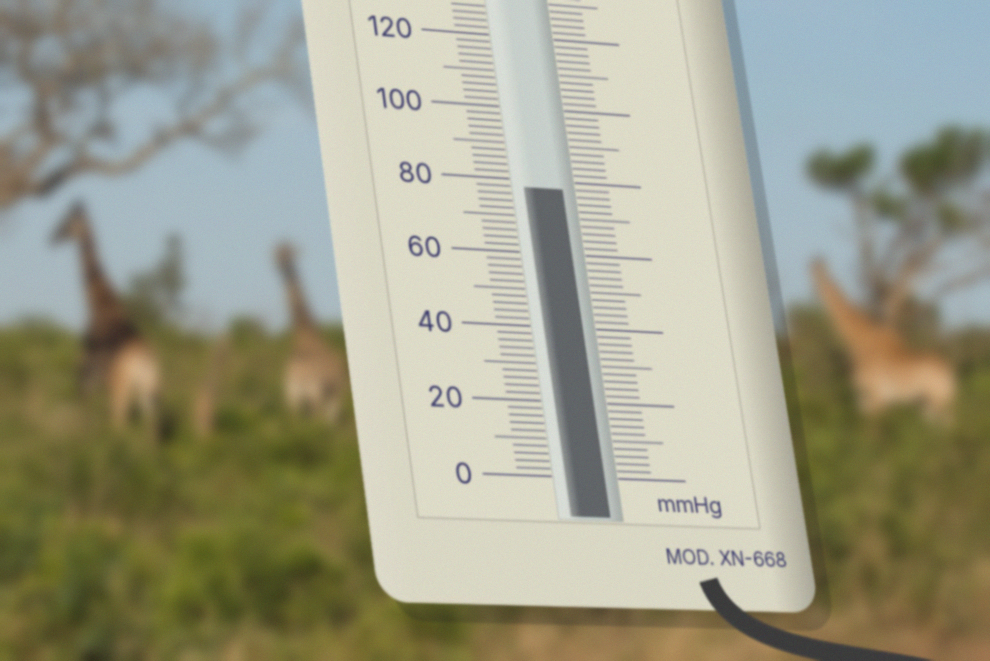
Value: **78** mmHg
